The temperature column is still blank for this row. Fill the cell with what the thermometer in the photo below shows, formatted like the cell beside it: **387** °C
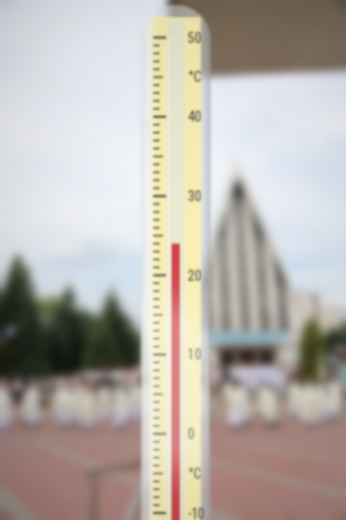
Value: **24** °C
